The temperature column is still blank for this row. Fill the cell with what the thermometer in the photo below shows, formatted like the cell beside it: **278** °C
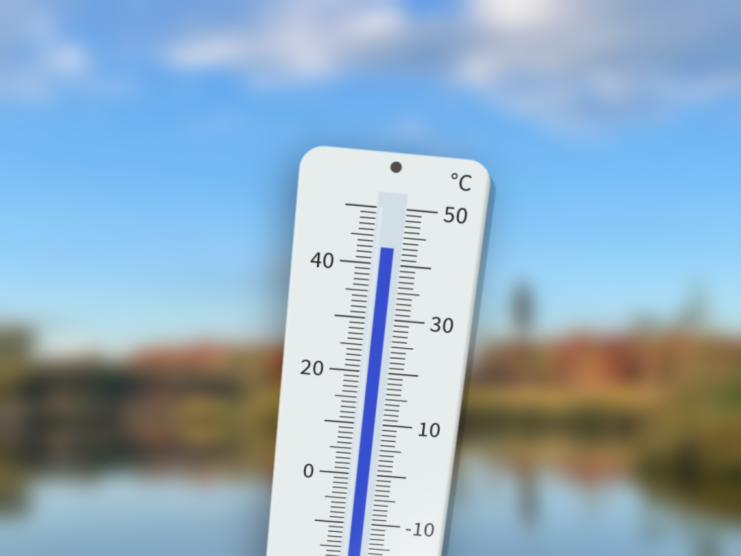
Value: **43** °C
